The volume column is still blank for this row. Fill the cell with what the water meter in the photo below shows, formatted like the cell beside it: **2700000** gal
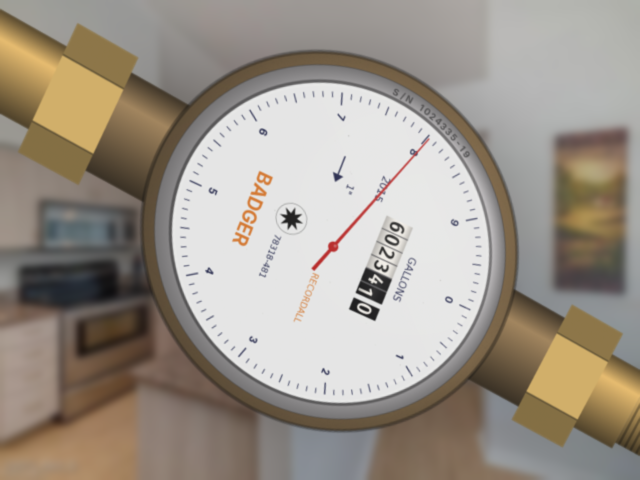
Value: **6023408.0** gal
